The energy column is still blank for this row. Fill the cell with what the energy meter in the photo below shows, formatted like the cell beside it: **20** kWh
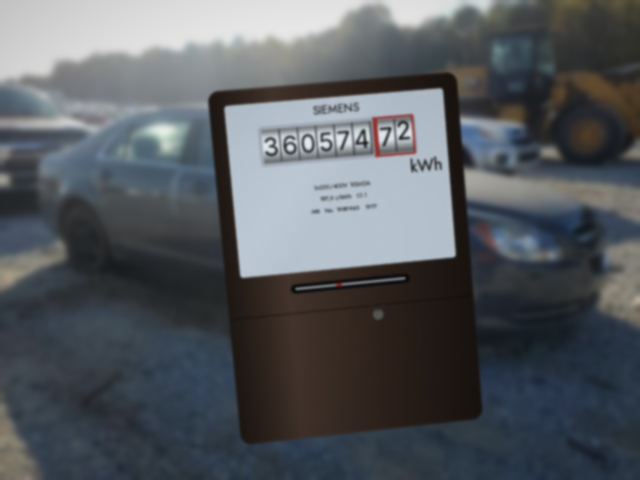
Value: **360574.72** kWh
